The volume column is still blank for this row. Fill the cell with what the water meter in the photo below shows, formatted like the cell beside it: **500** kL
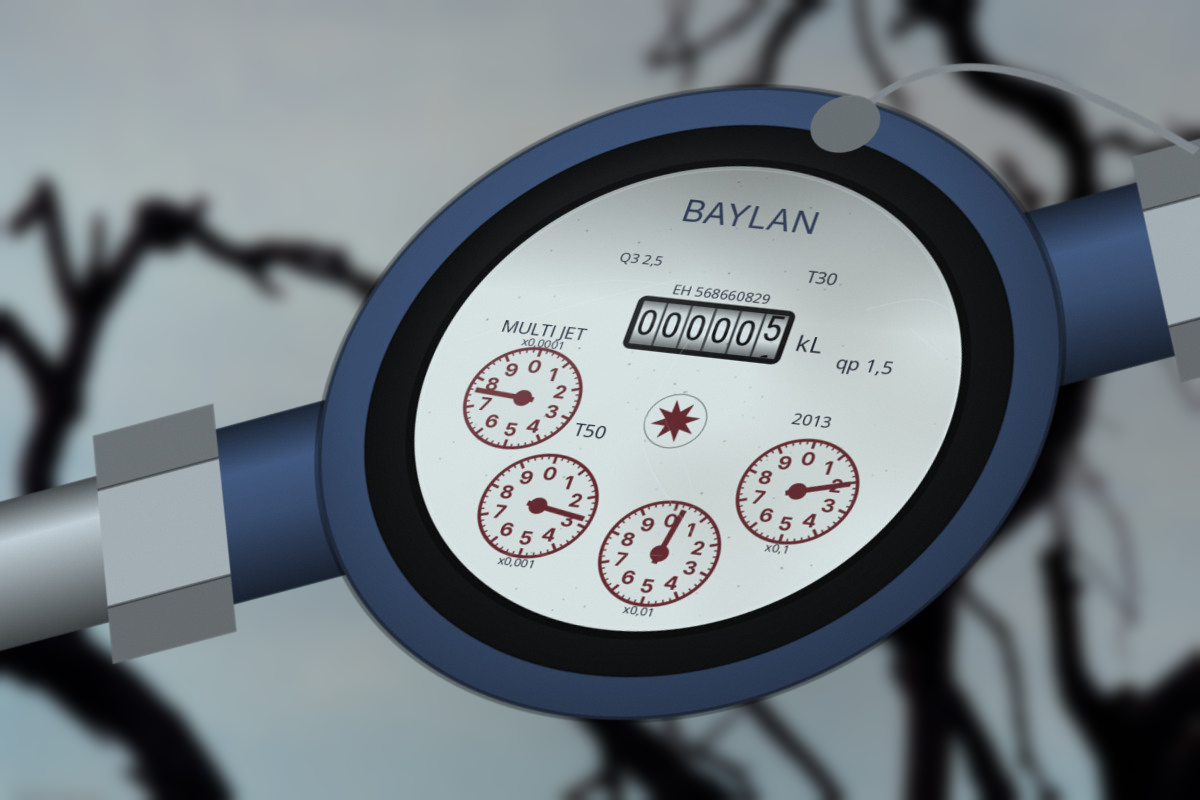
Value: **5.2027** kL
